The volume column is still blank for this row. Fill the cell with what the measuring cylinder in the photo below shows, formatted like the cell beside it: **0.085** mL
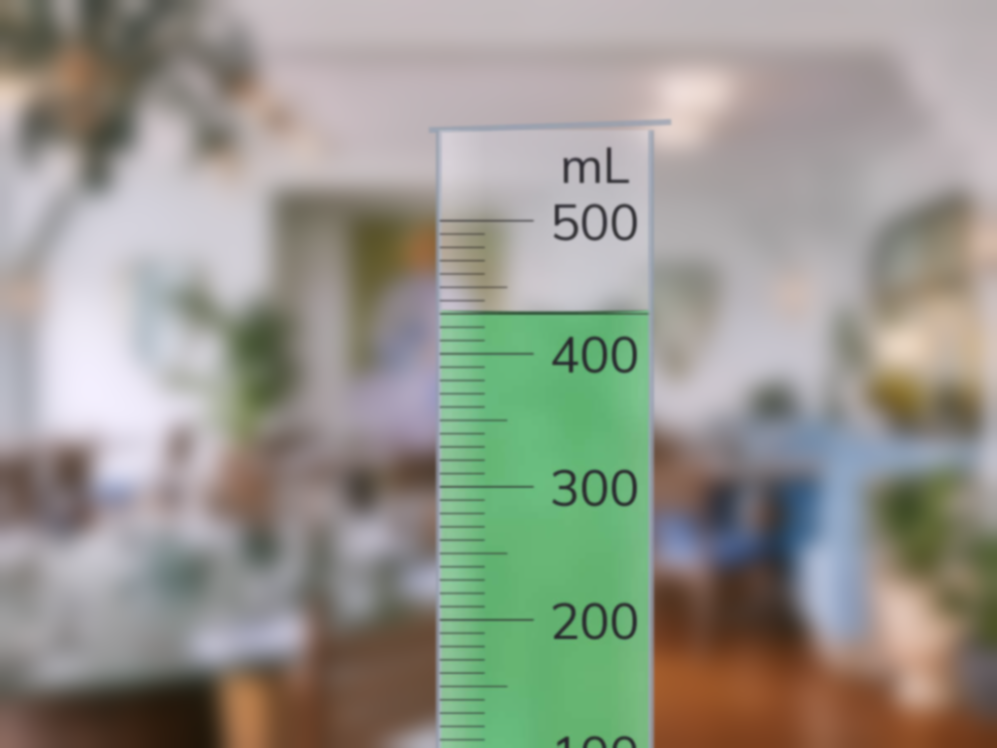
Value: **430** mL
